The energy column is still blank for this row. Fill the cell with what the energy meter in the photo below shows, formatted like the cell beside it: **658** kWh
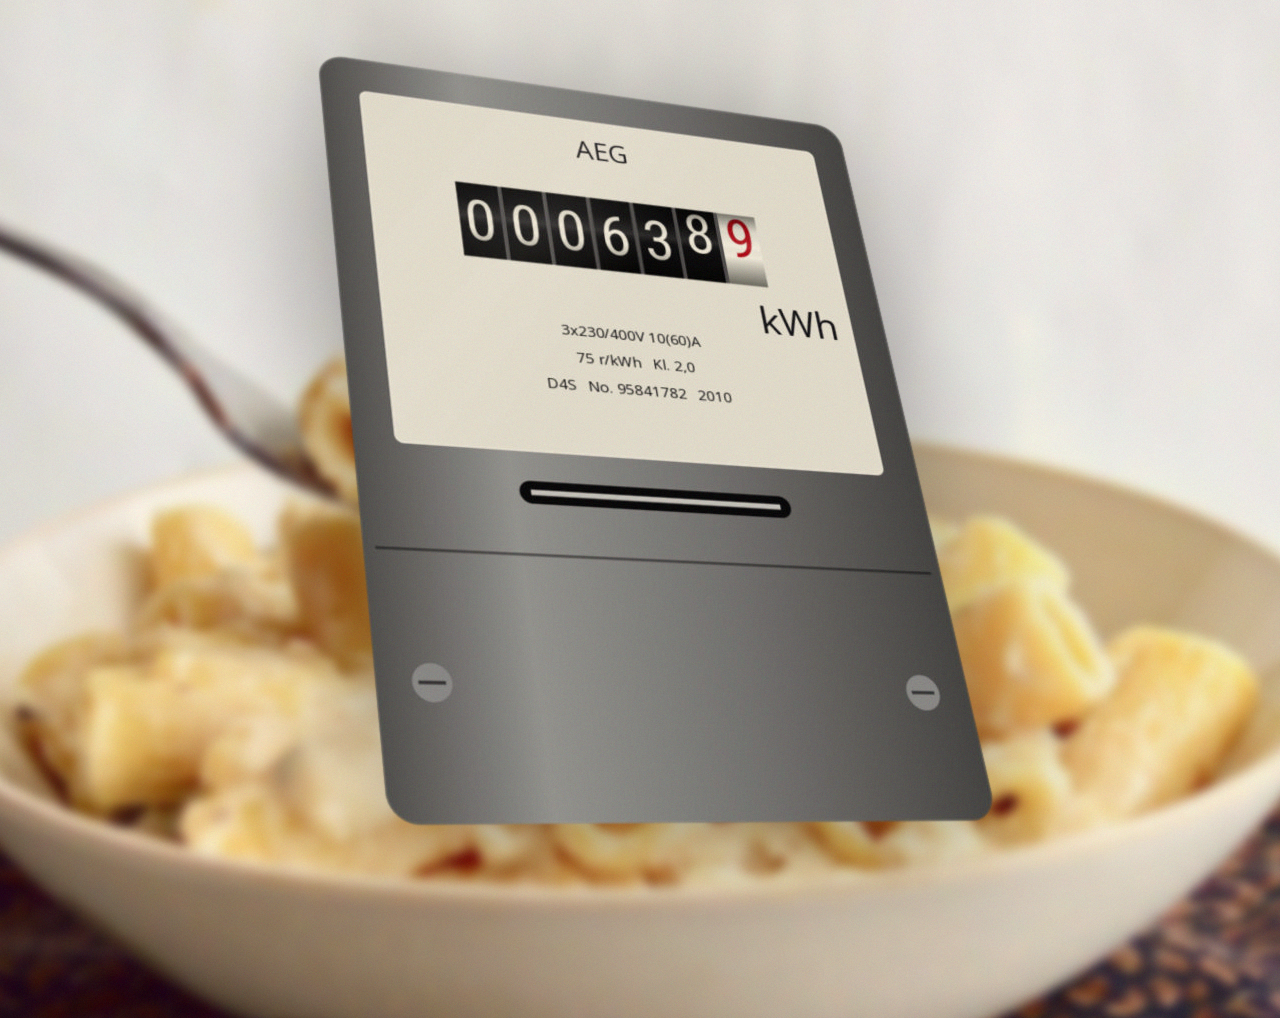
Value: **638.9** kWh
